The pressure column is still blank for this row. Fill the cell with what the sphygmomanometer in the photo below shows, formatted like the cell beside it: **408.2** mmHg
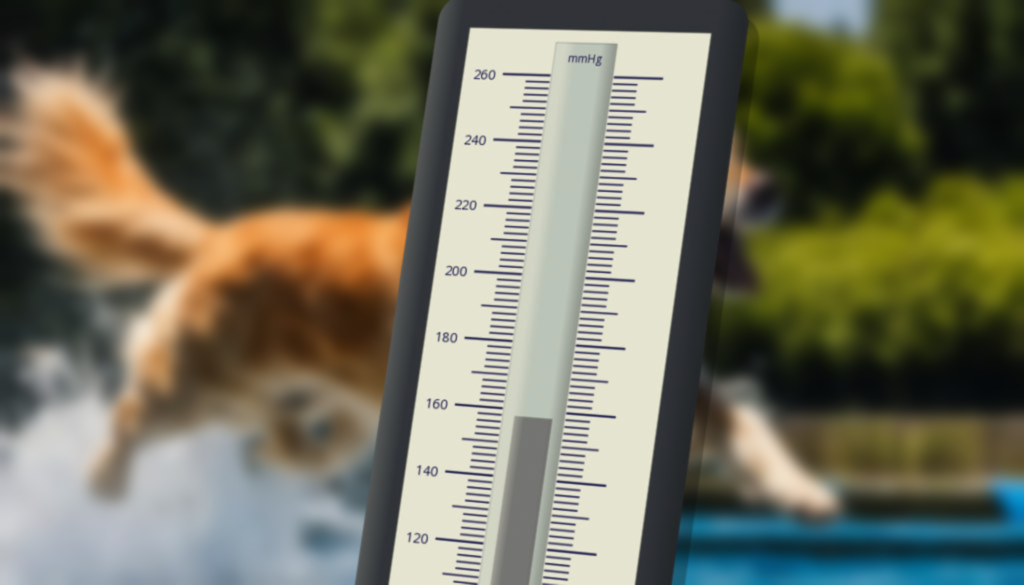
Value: **158** mmHg
